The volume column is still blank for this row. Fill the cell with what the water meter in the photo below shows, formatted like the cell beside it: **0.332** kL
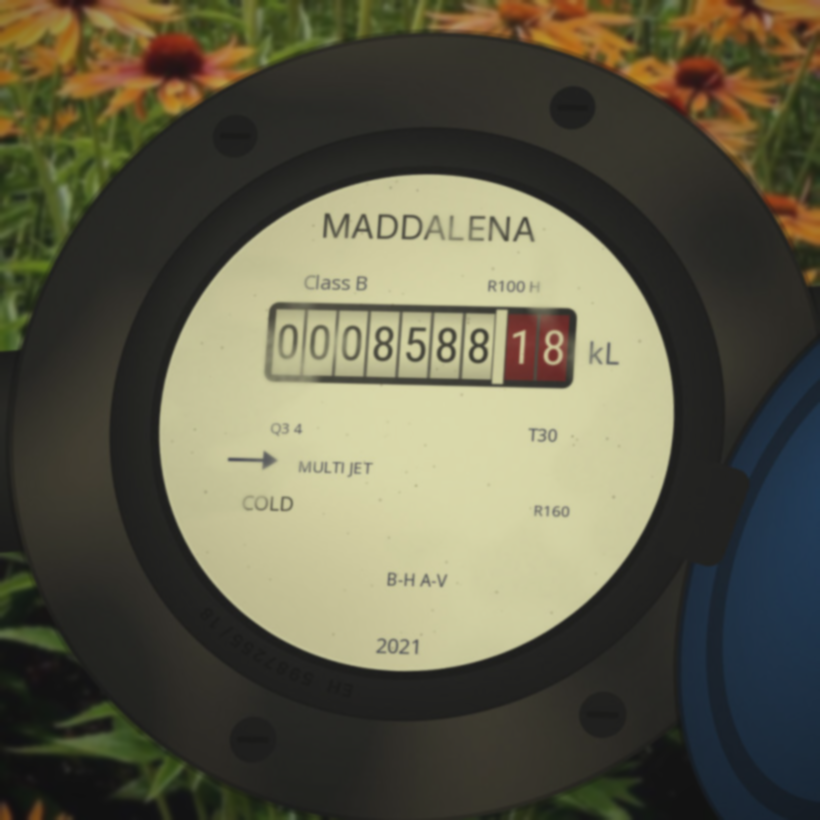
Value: **8588.18** kL
